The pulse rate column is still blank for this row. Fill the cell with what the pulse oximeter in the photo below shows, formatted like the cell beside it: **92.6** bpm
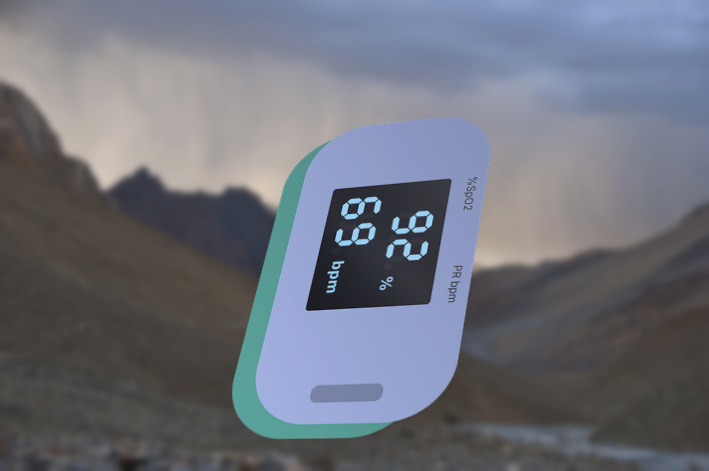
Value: **69** bpm
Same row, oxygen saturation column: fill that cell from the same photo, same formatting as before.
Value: **92** %
